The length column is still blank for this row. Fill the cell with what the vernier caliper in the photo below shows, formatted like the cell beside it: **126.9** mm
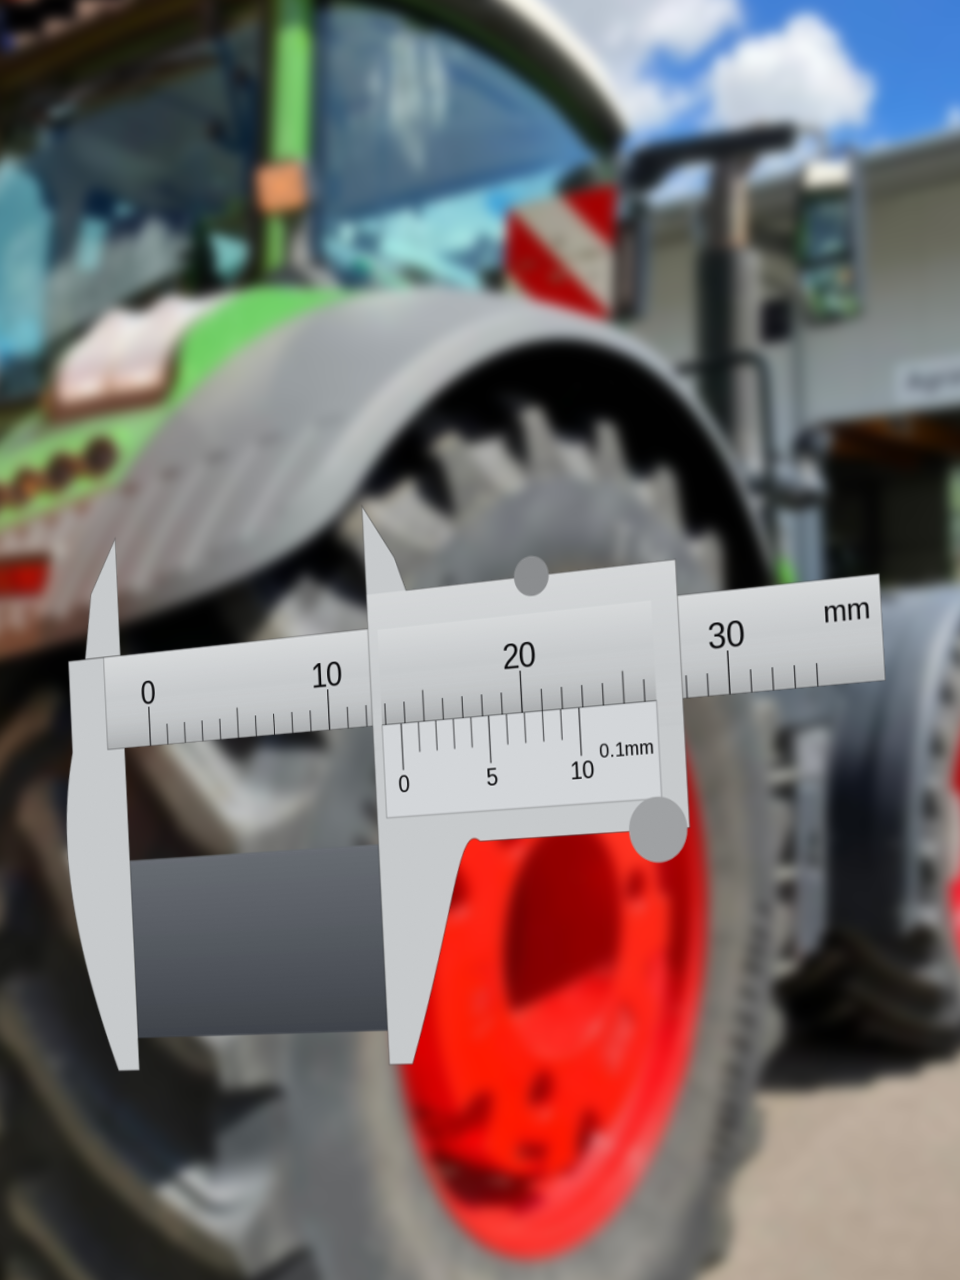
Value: **13.8** mm
